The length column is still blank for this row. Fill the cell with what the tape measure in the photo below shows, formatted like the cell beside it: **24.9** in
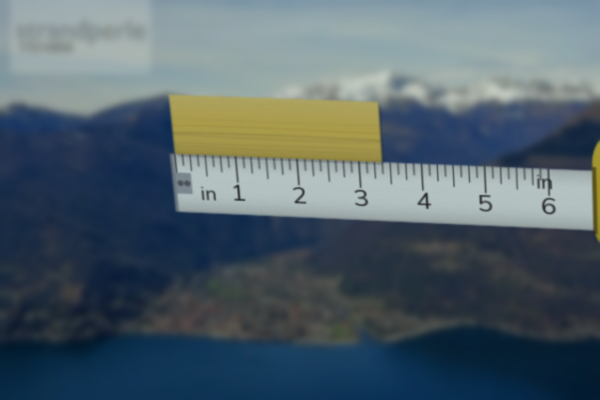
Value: **3.375** in
